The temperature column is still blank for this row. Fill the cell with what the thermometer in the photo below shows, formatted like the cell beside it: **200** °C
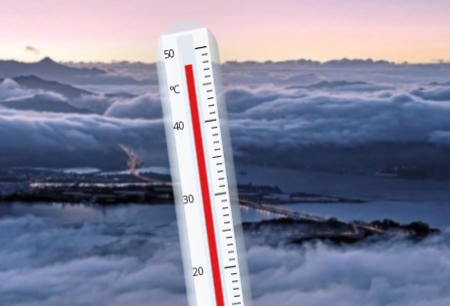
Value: **48** °C
